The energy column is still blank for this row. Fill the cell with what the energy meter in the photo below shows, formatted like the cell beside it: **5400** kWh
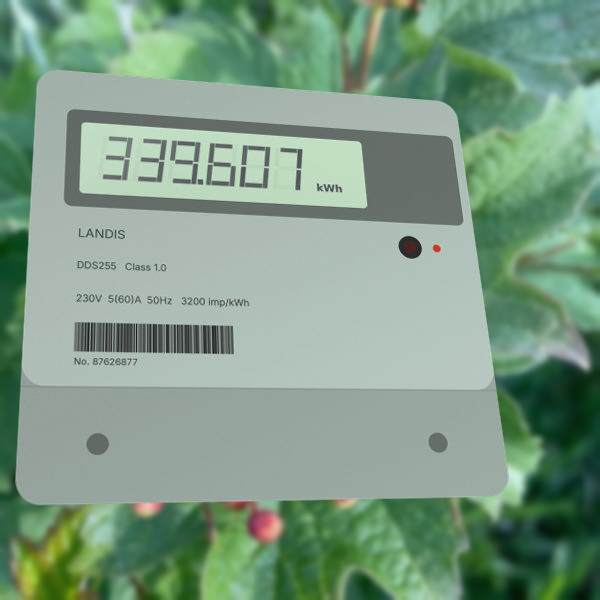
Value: **339.607** kWh
